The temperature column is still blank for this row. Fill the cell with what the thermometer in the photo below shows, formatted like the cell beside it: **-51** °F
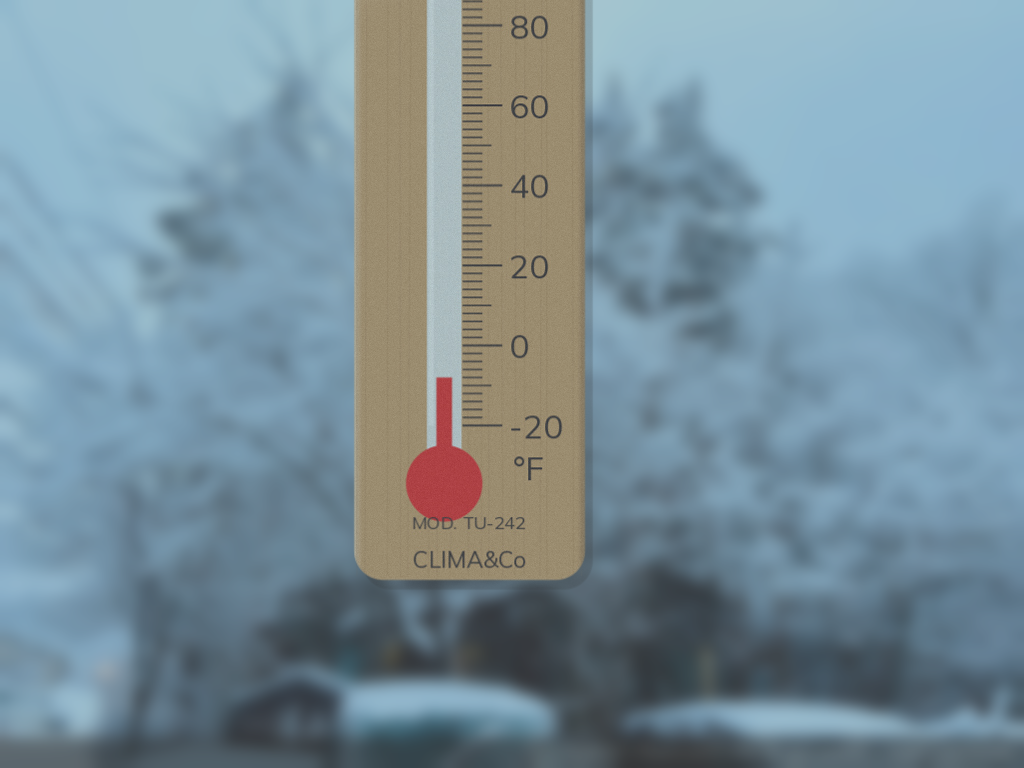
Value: **-8** °F
